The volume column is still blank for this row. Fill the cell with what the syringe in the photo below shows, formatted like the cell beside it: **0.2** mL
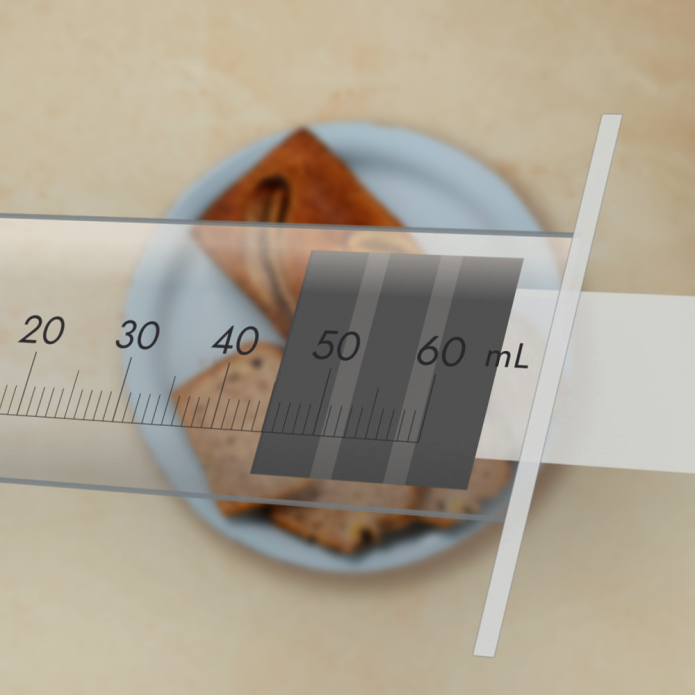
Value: **45** mL
